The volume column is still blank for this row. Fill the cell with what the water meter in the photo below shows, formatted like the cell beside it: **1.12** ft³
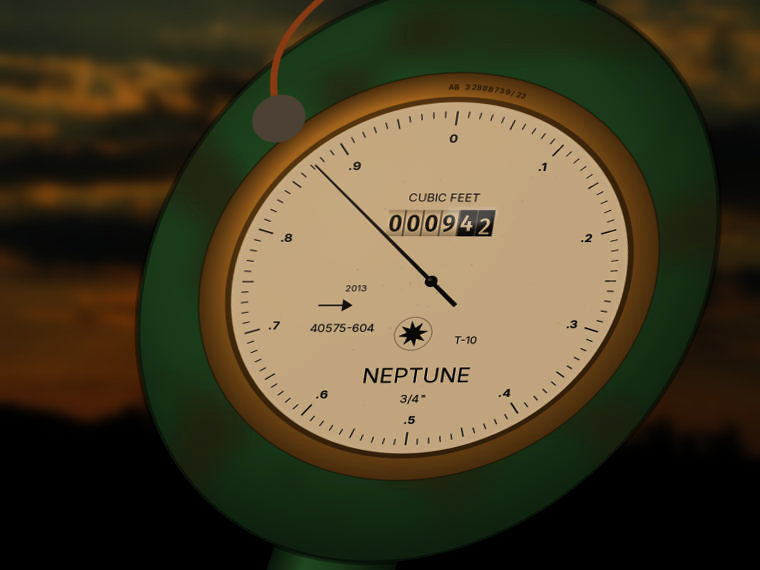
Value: **941.87** ft³
